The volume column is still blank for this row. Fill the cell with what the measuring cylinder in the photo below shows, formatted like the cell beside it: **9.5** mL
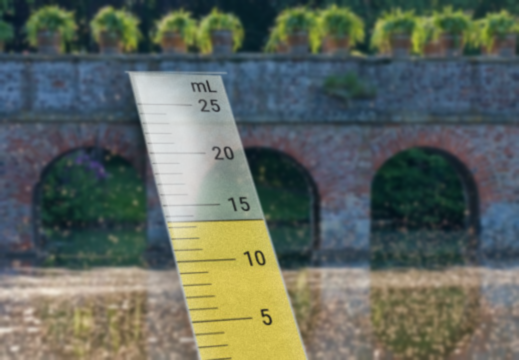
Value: **13.5** mL
